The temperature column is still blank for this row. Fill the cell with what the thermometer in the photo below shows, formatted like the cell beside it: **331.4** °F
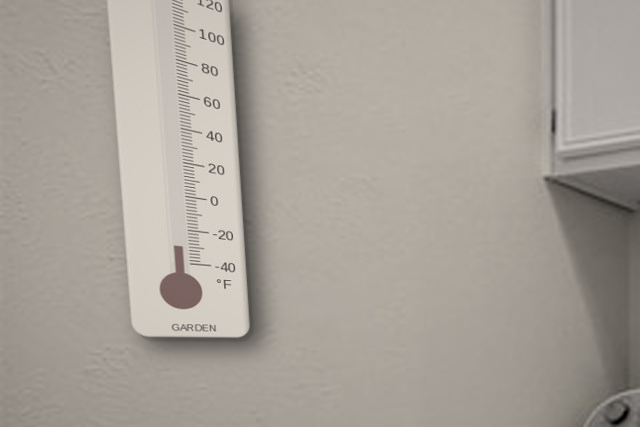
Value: **-30** °F
